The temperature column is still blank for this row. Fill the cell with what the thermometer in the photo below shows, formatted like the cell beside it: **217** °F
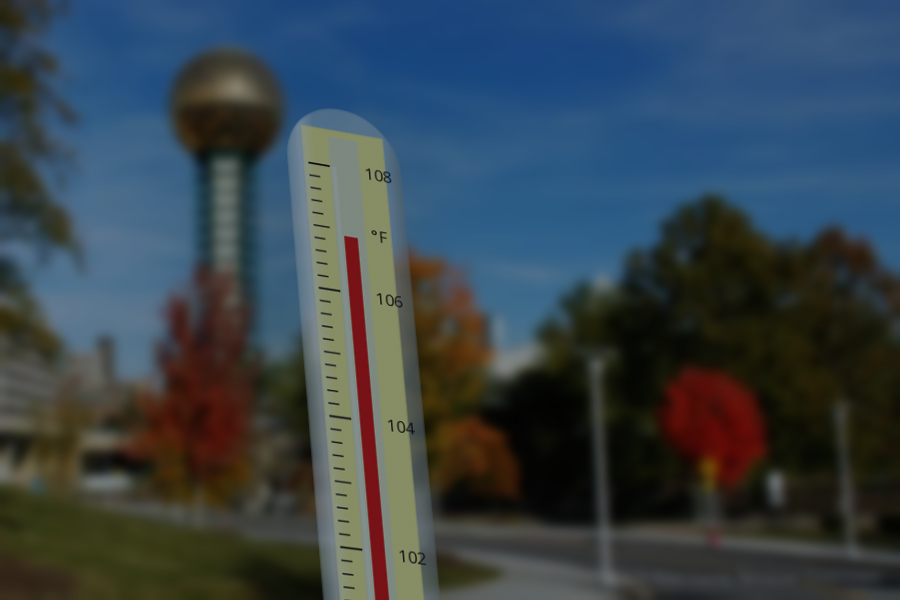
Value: **106.9** °F
